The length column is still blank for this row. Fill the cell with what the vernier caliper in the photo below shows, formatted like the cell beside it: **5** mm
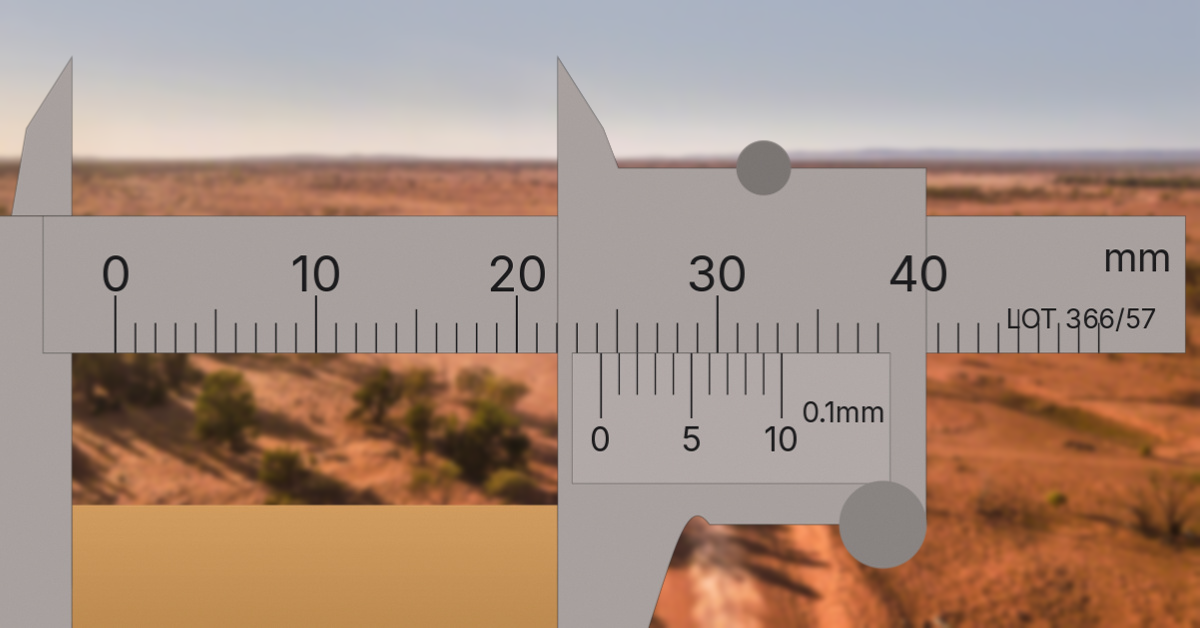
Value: **24.2** mm
